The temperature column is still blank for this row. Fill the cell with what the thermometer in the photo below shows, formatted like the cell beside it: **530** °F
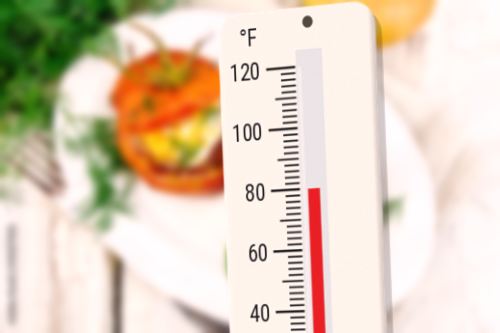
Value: **80** °F
